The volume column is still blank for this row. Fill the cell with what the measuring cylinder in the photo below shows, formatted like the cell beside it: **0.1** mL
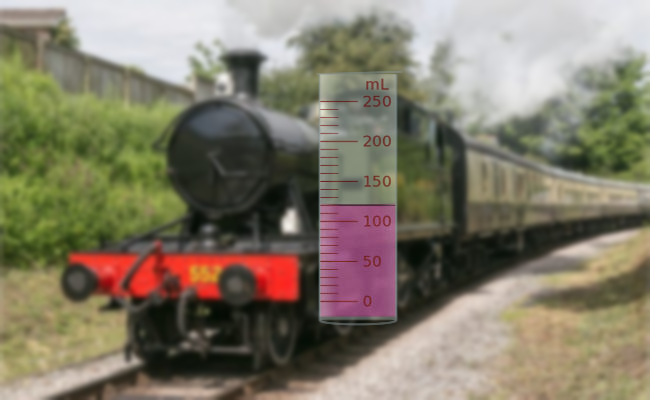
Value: **120** mL
